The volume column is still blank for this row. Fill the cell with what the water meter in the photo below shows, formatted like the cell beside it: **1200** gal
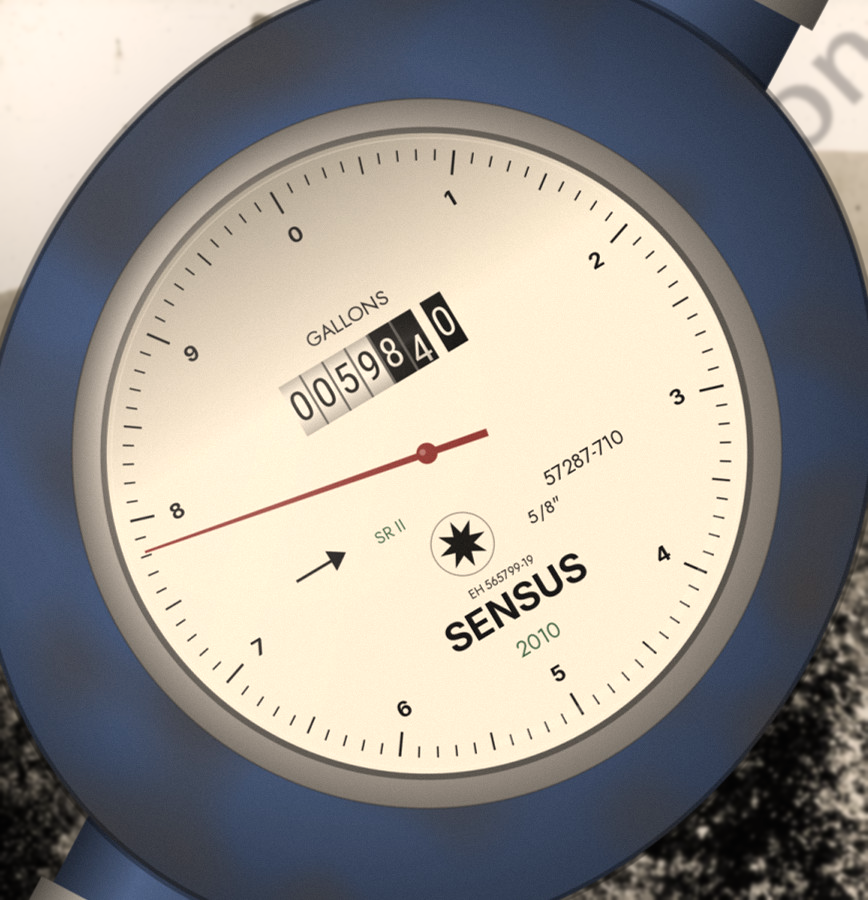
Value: **59837.8** gal
